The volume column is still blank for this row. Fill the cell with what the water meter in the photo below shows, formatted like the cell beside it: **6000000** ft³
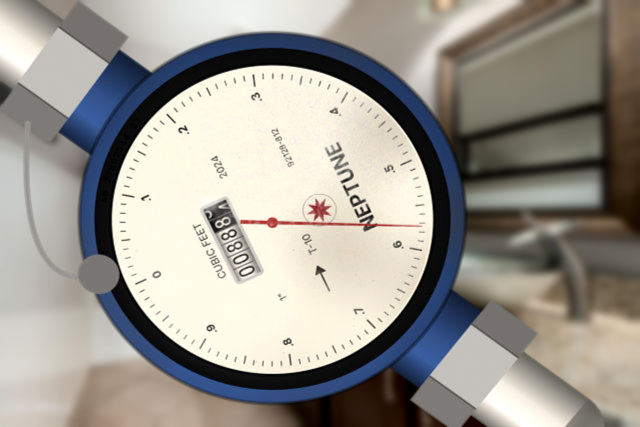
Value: **8883.57** ft³
